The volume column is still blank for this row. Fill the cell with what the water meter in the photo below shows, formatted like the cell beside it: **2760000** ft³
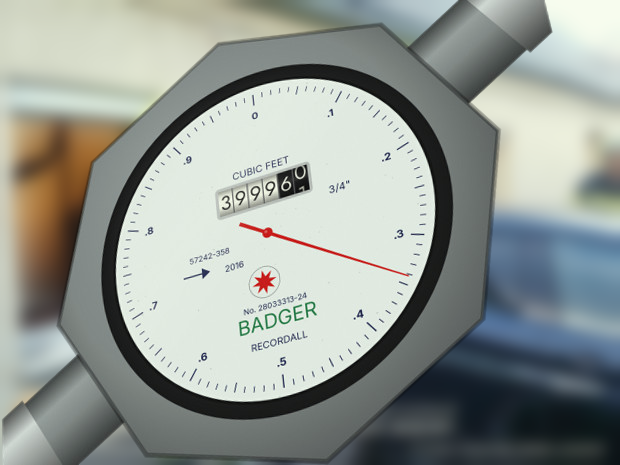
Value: **399960.34** ft³
